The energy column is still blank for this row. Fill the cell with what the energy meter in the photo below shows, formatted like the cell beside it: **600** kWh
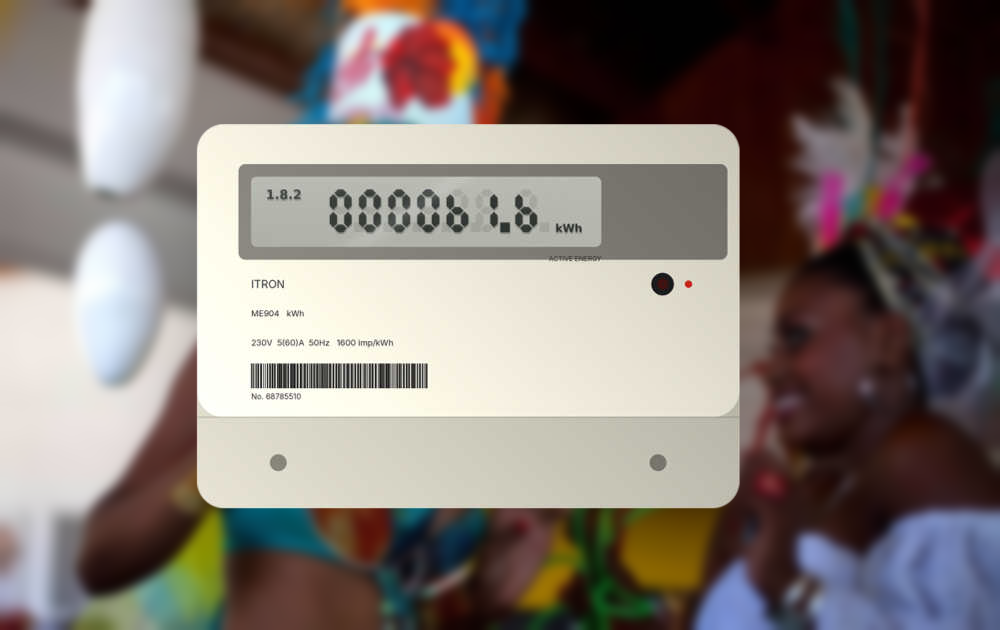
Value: **61.6** kWh
